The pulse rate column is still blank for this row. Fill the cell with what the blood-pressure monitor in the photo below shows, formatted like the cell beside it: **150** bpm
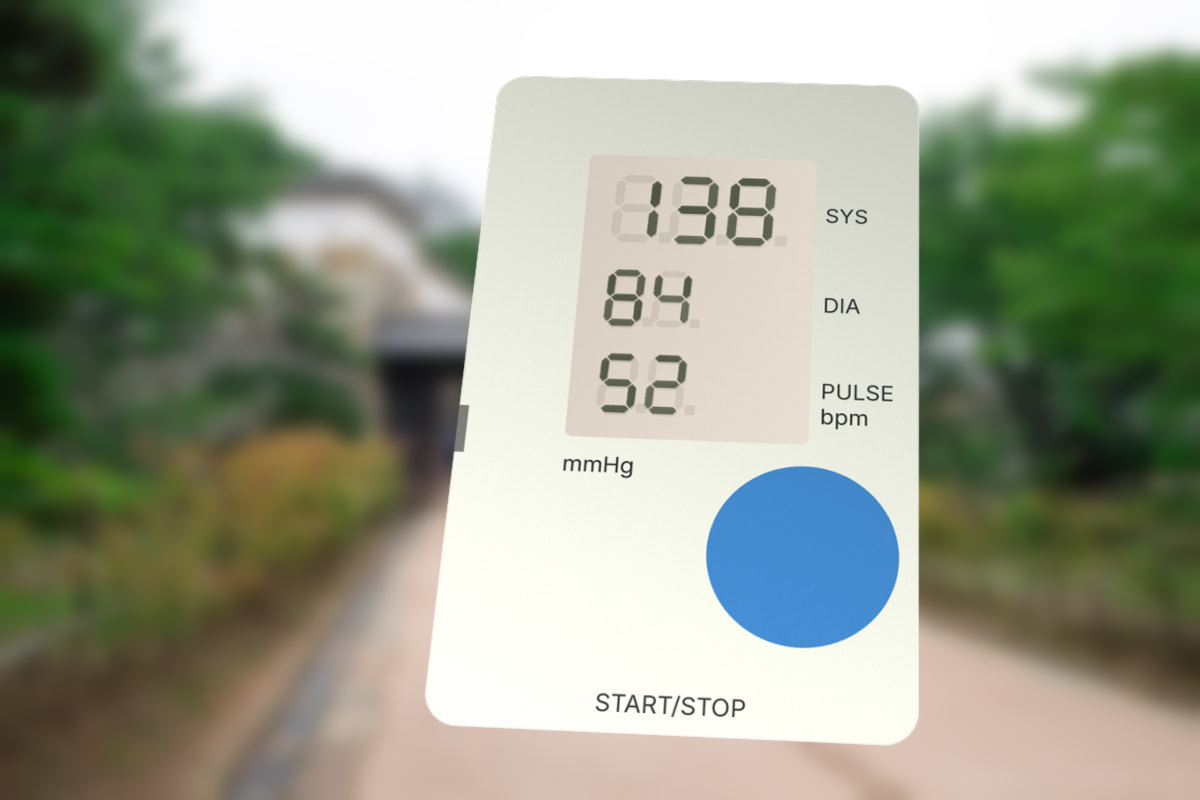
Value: **52** bpm
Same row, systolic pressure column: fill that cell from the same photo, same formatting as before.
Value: **138** mmHg
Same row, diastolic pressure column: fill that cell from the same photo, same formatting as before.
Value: **84** mmHg
